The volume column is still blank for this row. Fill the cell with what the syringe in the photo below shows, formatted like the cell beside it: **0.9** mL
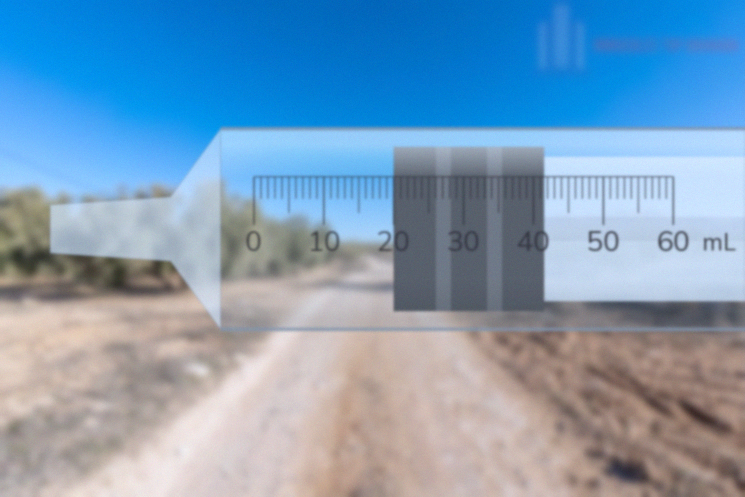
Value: **20** mL
